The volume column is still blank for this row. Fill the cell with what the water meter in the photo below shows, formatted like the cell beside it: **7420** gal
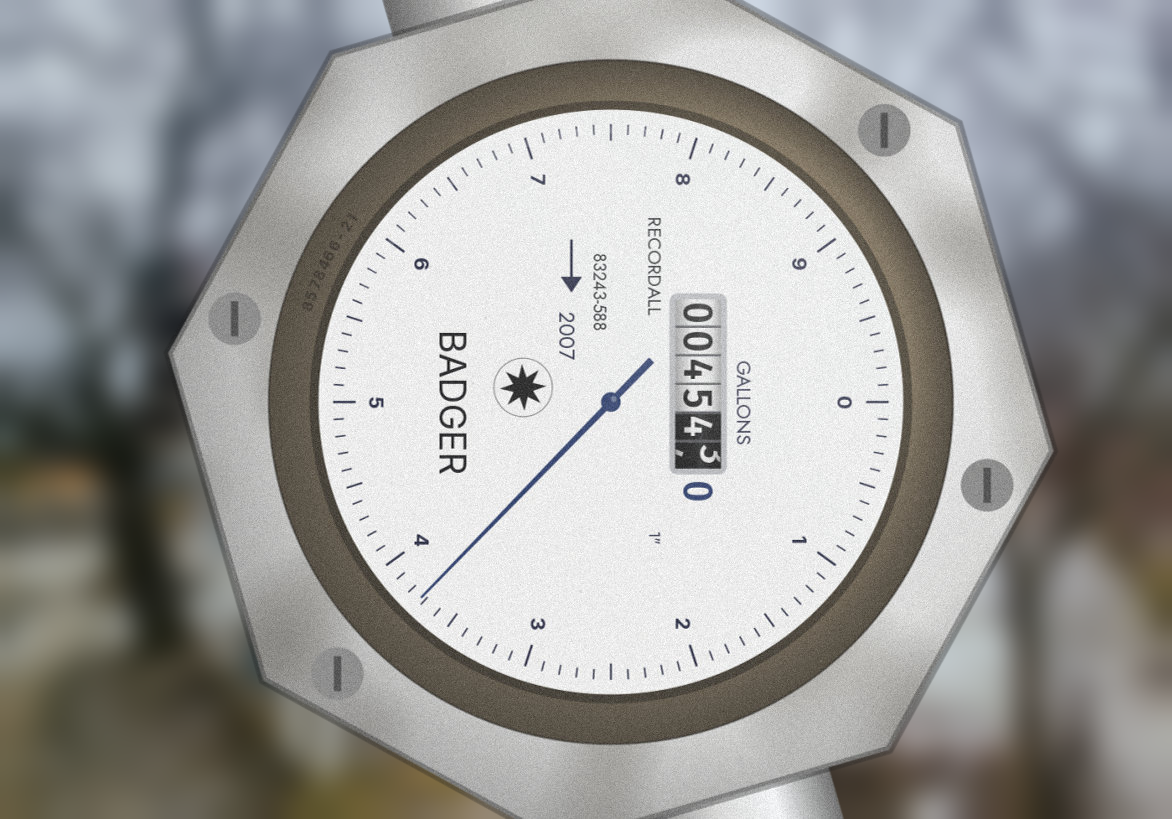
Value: **45433.7** gal
